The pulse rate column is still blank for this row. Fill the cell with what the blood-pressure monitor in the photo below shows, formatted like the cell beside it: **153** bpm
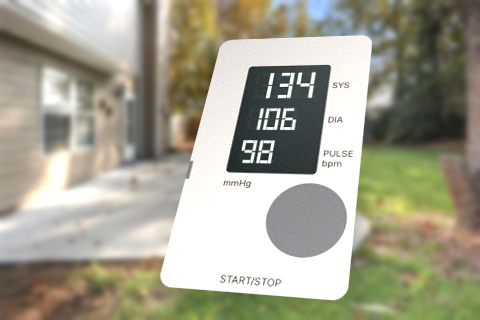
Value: **98** bpm
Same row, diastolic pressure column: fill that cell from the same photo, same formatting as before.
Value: **106** mmHg
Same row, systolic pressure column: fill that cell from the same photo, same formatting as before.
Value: **134** mmHg
